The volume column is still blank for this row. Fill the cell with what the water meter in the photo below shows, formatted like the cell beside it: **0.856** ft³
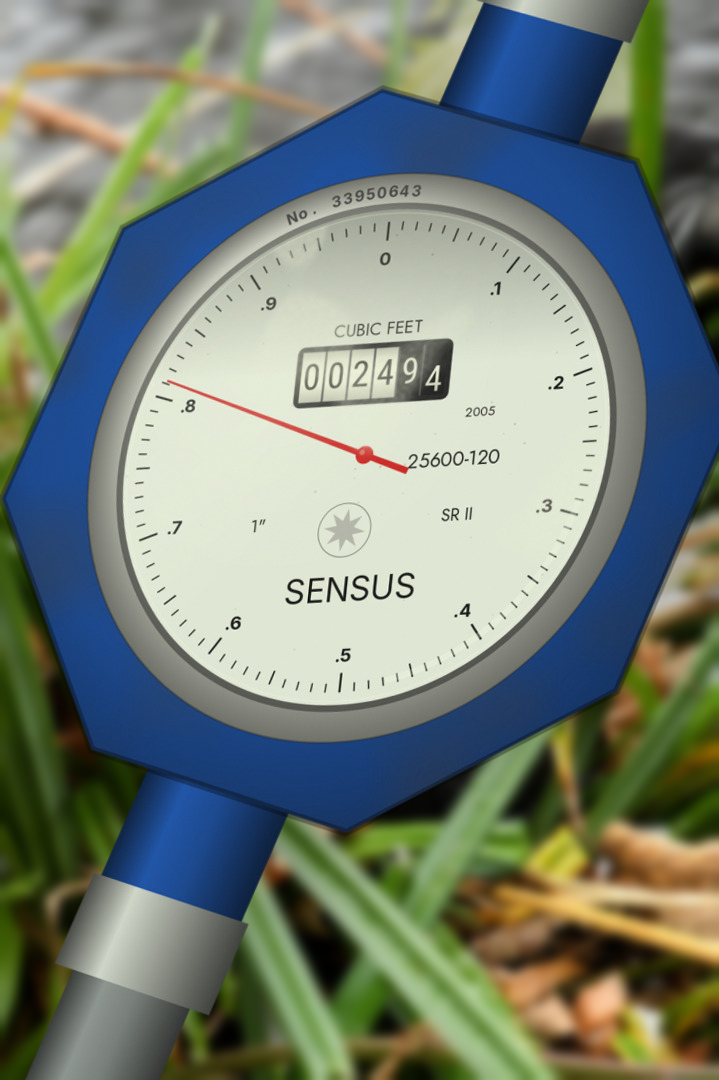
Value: **2493.81** ft³
